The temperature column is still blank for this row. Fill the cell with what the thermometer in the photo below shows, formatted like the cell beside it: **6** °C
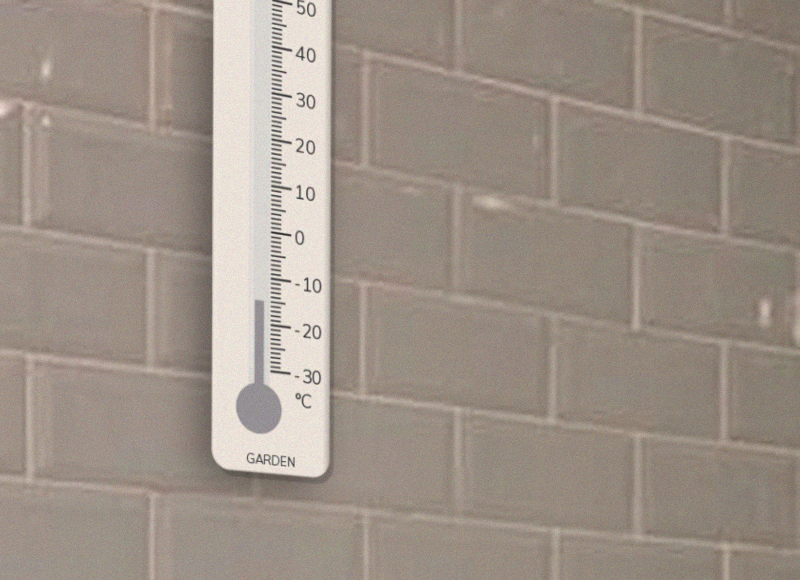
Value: **-15** °C
